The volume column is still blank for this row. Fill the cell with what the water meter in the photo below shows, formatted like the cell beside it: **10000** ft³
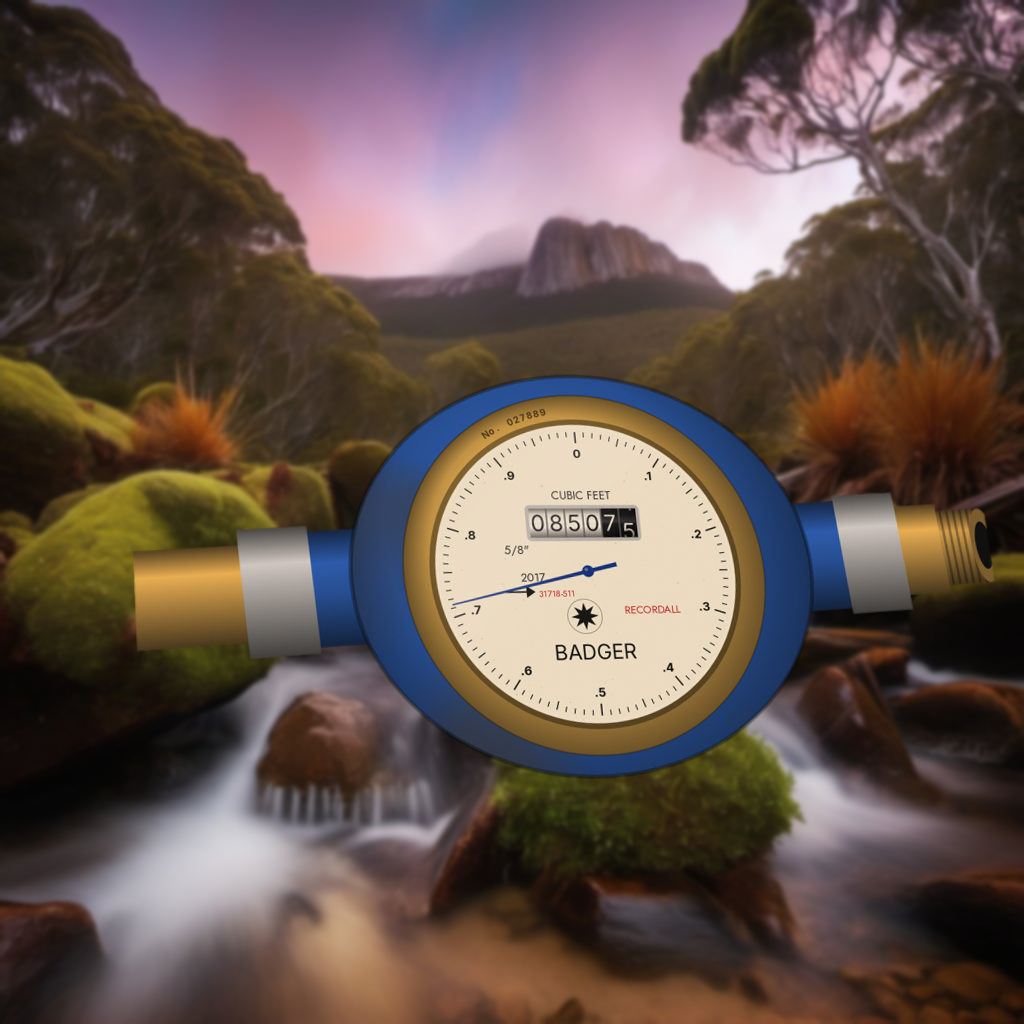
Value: **85074.71** ft³
